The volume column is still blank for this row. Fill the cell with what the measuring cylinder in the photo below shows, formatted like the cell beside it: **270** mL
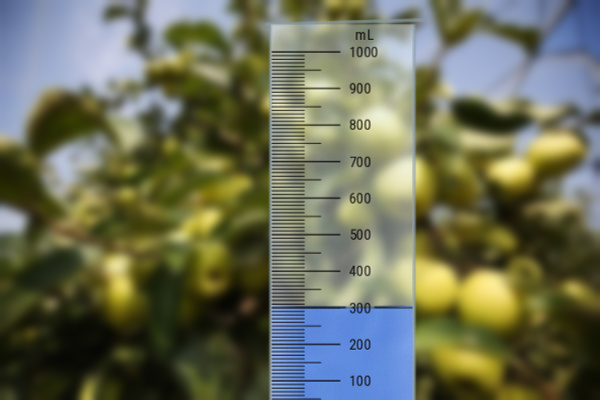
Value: **300** mL
